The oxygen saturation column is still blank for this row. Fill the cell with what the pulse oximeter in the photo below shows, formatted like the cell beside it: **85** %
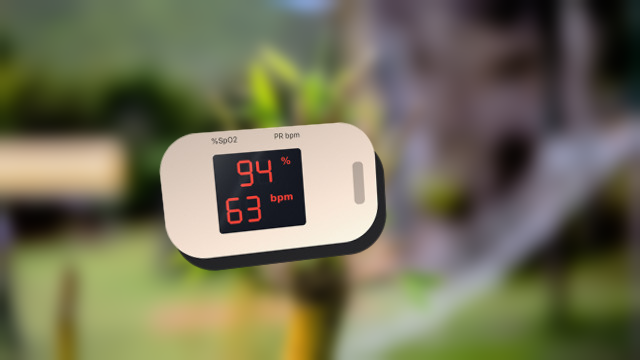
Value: **94** %
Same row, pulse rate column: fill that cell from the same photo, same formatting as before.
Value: **63** bpm
